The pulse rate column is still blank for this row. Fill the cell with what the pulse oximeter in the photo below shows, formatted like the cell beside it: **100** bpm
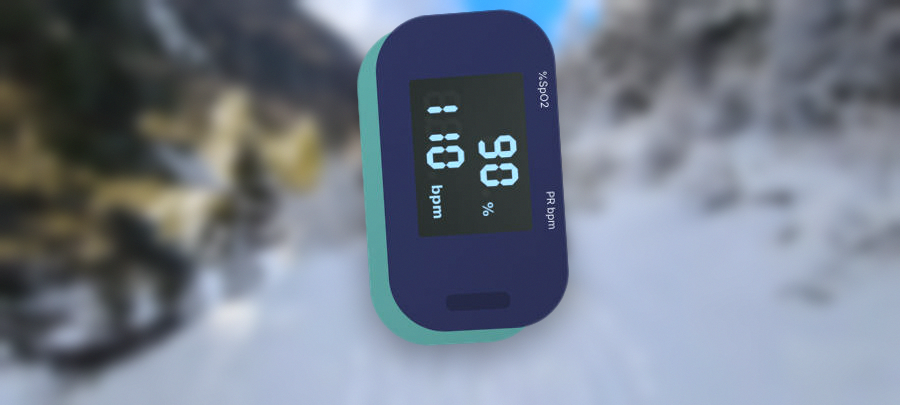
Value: **110** bpm
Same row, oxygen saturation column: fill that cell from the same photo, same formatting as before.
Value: **90** %
